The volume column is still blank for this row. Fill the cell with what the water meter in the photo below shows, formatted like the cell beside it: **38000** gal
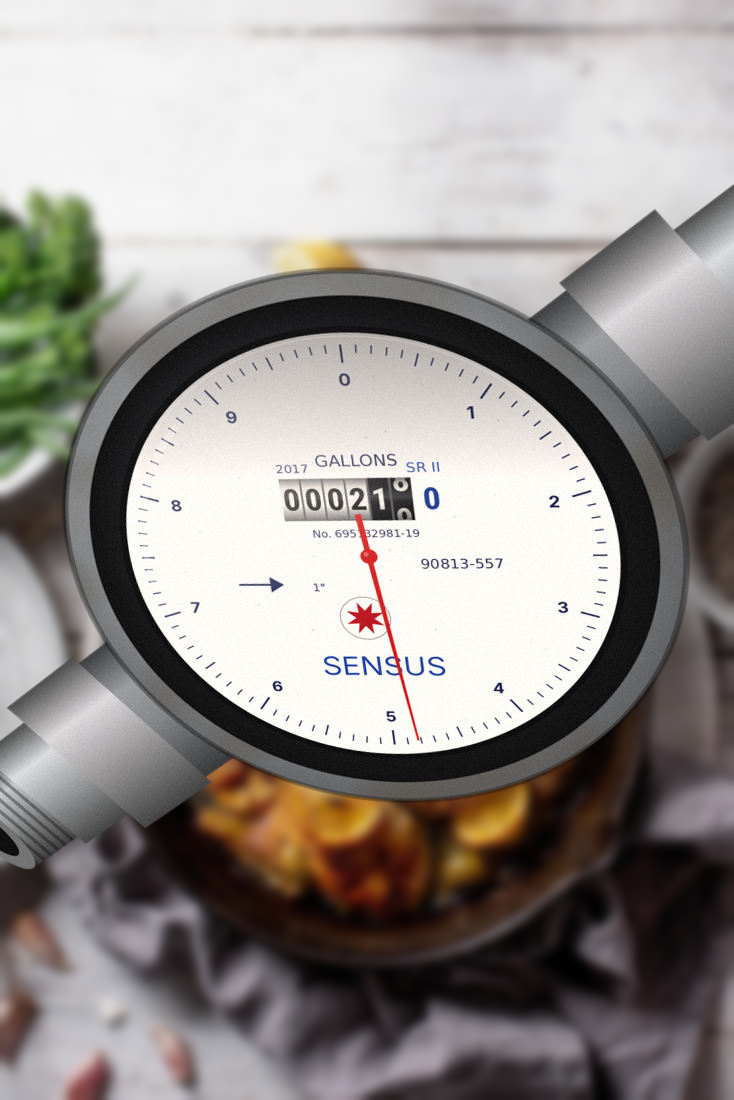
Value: **2184.8** gal
